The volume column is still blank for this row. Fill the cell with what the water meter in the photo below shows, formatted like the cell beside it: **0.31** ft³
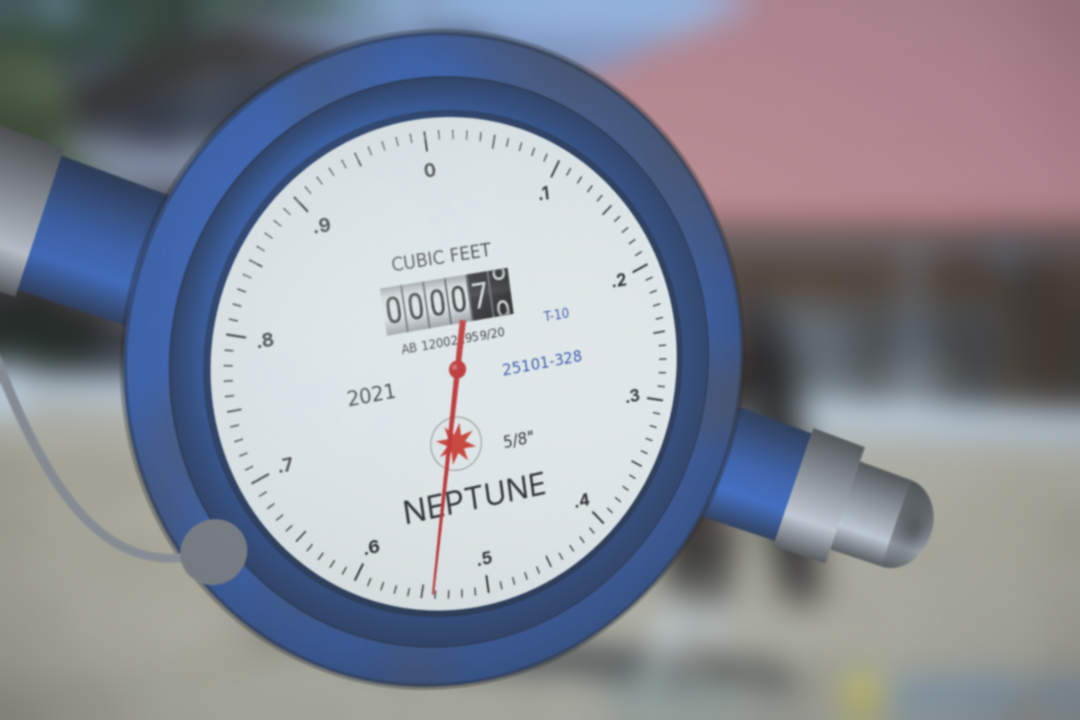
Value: **78.54** ft³
